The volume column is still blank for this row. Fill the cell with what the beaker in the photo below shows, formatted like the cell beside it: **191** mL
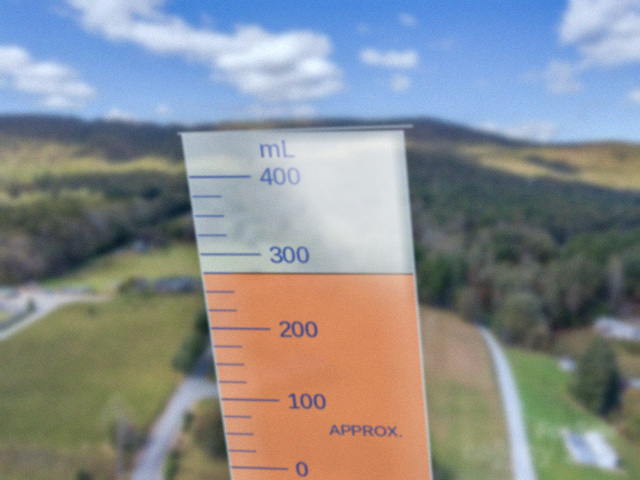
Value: **275** mL
